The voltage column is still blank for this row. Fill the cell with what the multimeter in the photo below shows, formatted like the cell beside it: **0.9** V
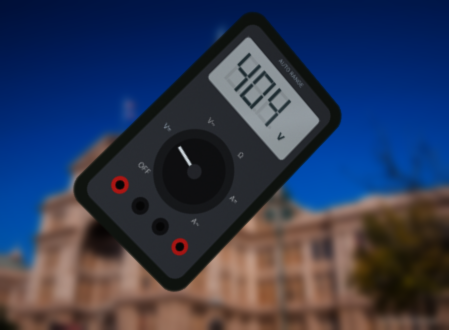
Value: **404** V
